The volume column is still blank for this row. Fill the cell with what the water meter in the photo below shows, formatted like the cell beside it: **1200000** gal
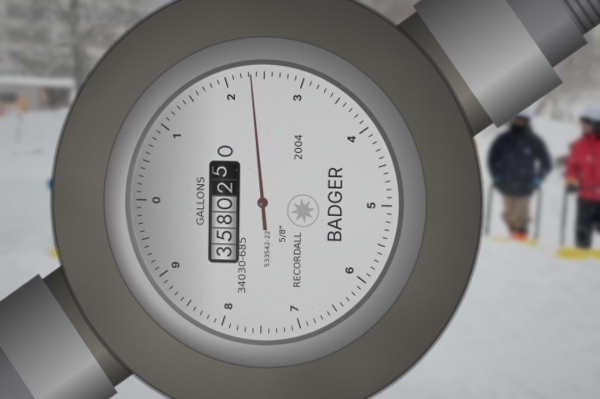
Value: **3580252.3** gal
